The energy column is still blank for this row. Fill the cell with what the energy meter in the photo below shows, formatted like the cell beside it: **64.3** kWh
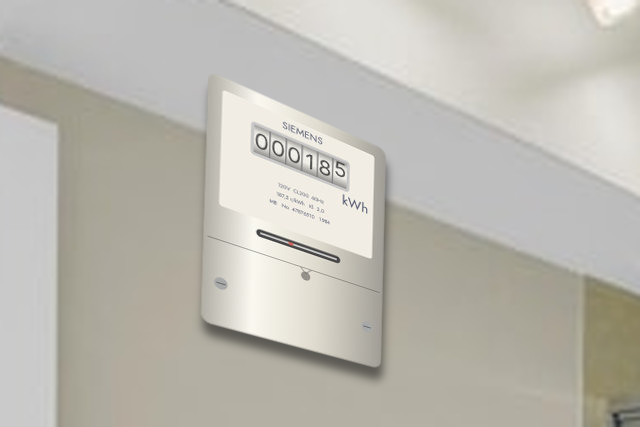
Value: **185** kWh
